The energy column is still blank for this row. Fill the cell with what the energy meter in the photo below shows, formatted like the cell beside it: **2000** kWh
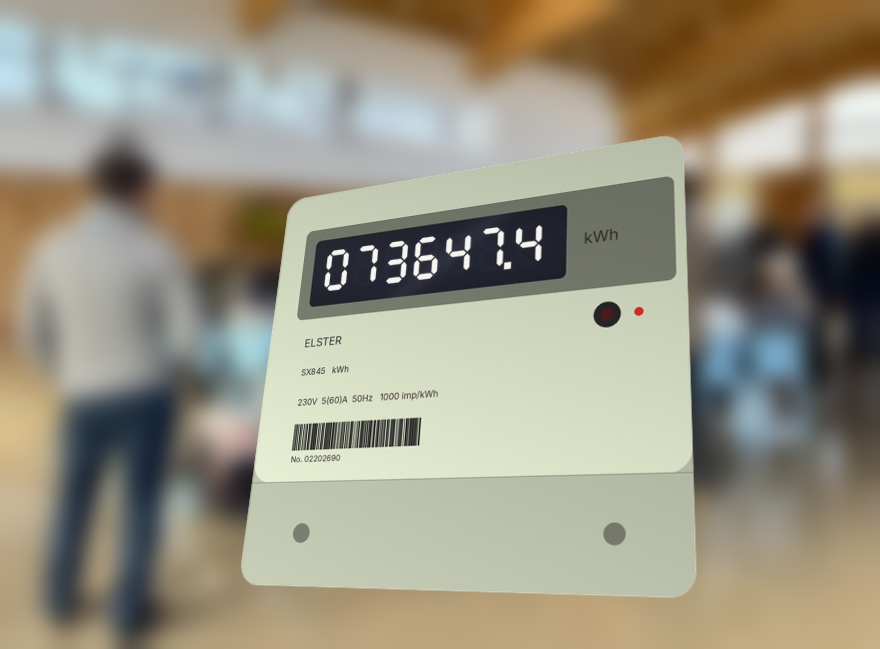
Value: **73647.4** kWh
